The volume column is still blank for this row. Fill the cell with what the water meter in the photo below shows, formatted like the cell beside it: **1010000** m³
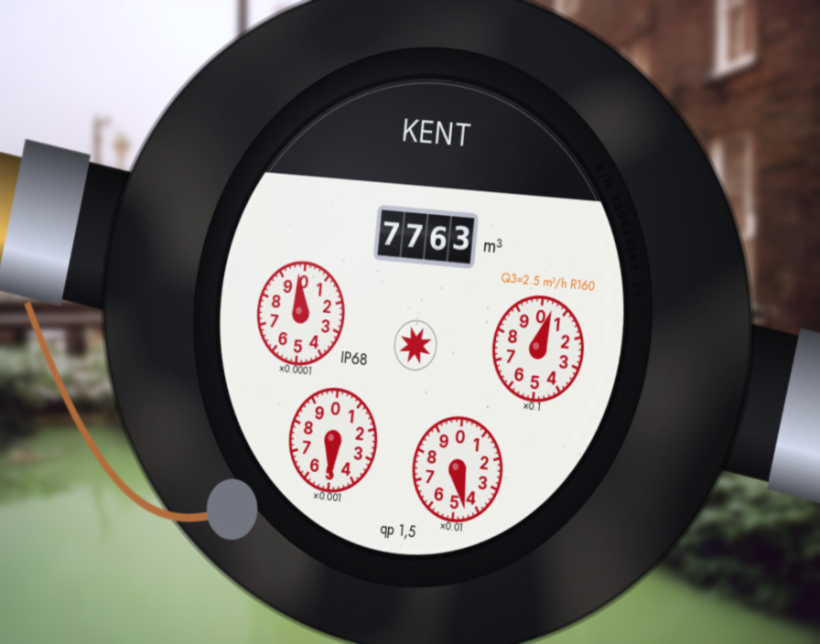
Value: **7763.0449** m³
